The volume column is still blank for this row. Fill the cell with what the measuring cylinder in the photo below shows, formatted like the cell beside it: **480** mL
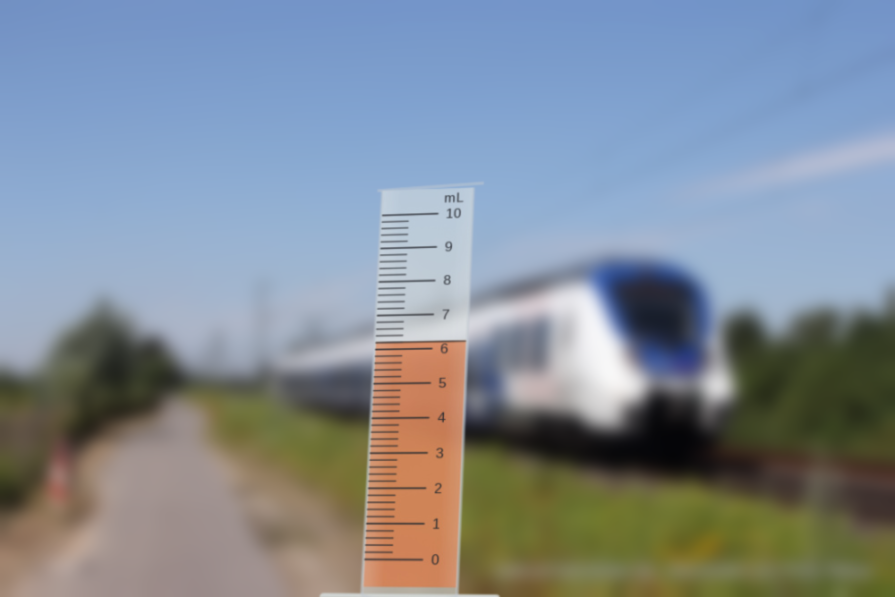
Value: **6.2** mL
